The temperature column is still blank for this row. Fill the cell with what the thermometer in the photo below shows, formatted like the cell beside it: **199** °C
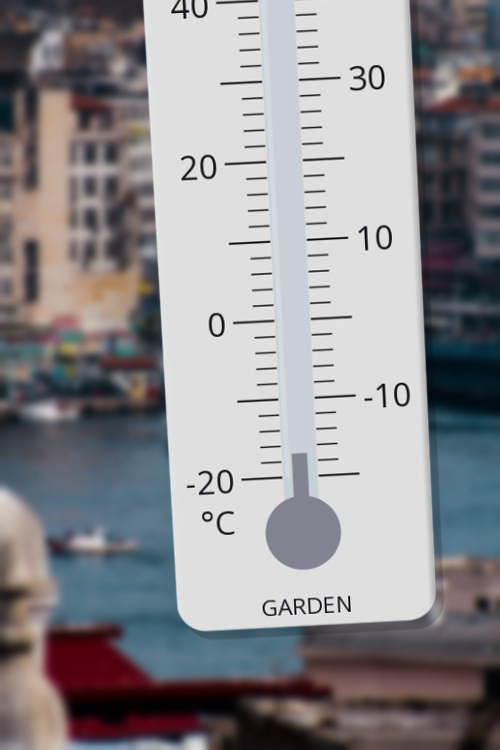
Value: **-17** °C
